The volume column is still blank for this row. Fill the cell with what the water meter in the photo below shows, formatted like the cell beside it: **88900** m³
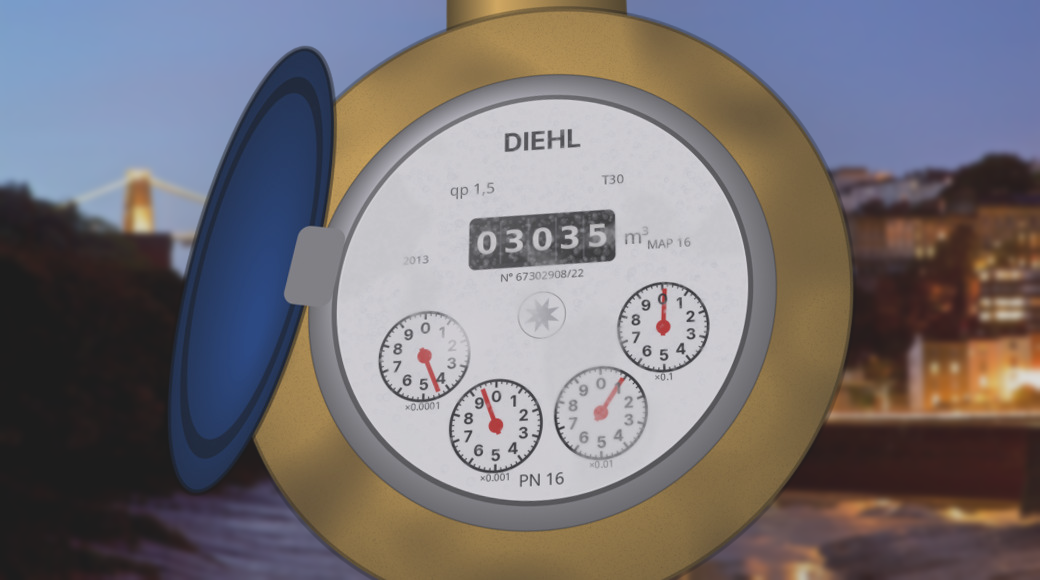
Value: **3035.0094** m³
